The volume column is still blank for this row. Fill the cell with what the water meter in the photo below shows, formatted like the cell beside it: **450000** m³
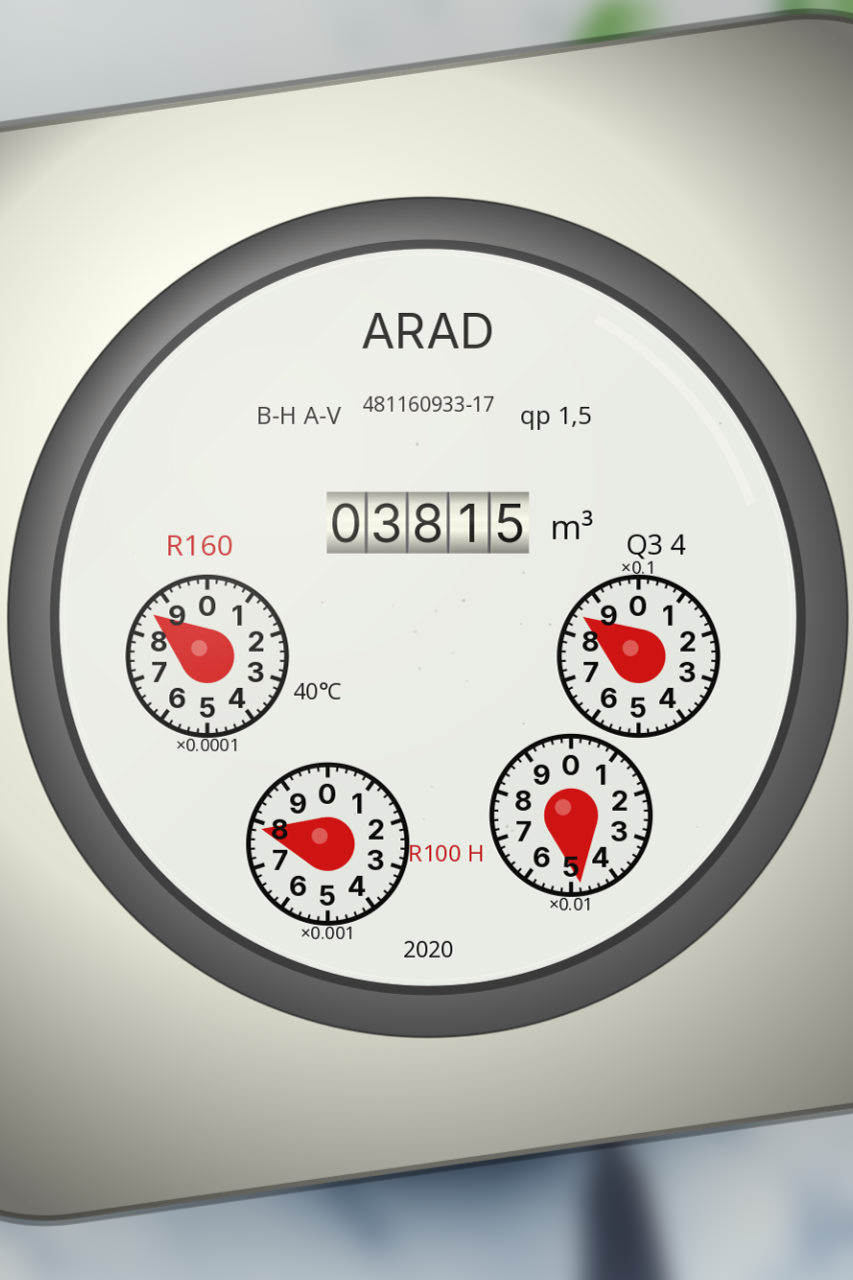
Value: **3815.8478** m³
